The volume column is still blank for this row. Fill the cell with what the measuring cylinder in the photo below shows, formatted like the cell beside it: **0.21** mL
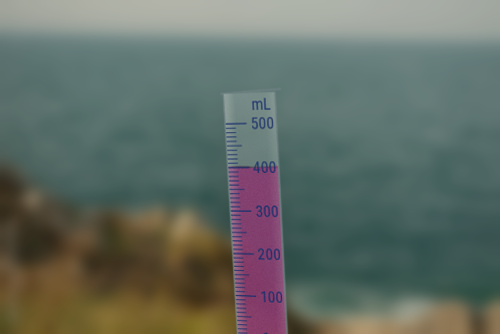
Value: **400** mL
